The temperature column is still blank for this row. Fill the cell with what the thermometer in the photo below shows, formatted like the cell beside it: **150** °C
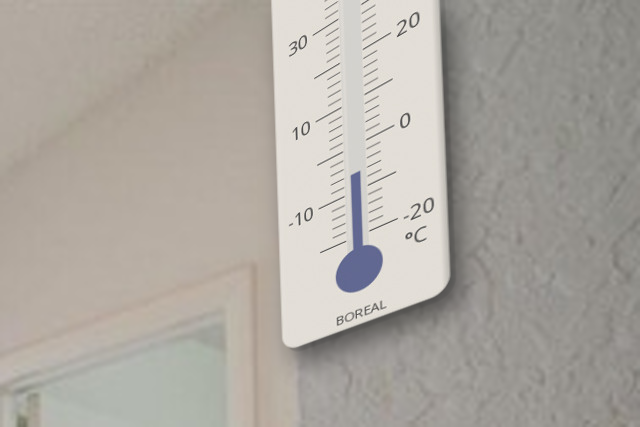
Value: **-6** °C
